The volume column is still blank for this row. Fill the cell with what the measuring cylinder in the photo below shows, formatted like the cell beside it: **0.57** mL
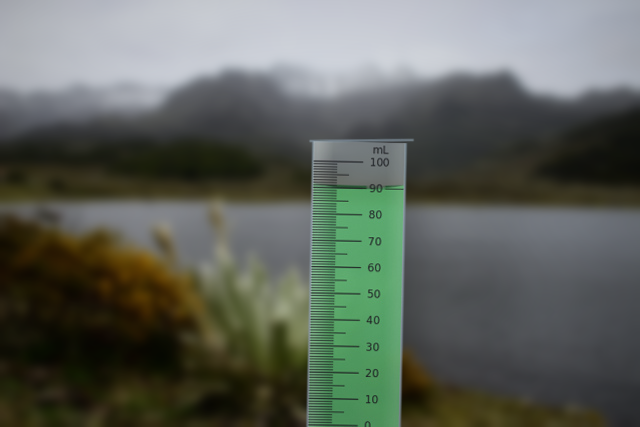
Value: **90** mL
